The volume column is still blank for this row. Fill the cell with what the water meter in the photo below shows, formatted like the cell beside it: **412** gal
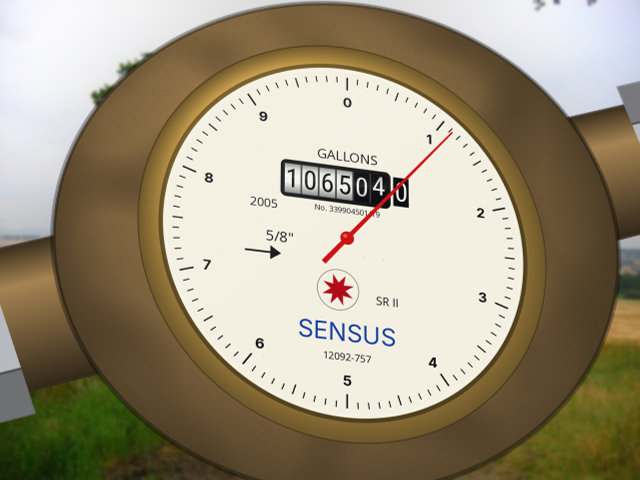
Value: **1065041.1** gal
